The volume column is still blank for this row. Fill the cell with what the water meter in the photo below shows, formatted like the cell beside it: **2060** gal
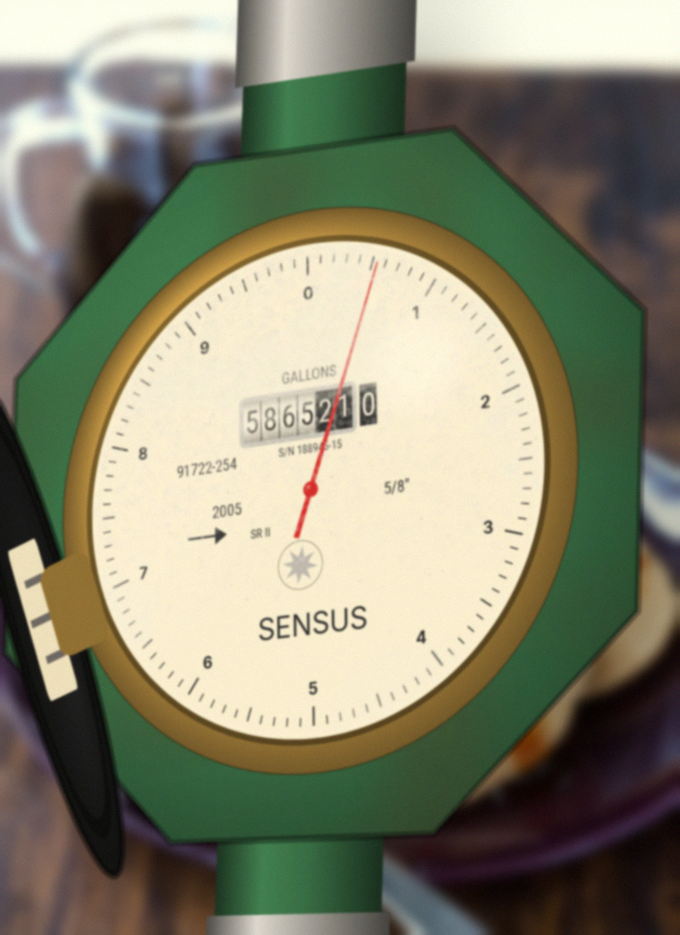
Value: **5865210.5** gal
